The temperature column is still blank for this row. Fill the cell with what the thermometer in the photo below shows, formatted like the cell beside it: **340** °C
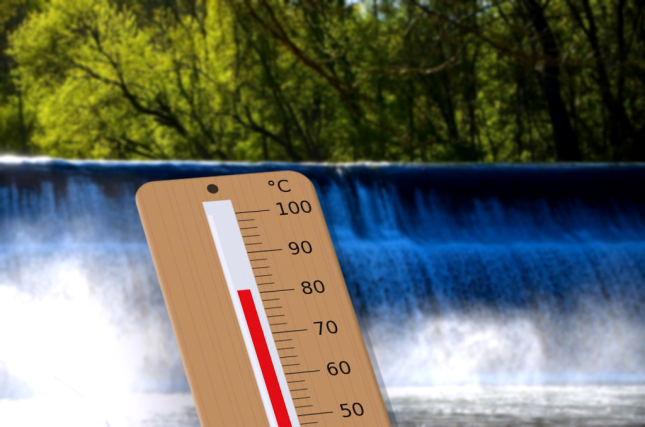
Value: **81** °C
